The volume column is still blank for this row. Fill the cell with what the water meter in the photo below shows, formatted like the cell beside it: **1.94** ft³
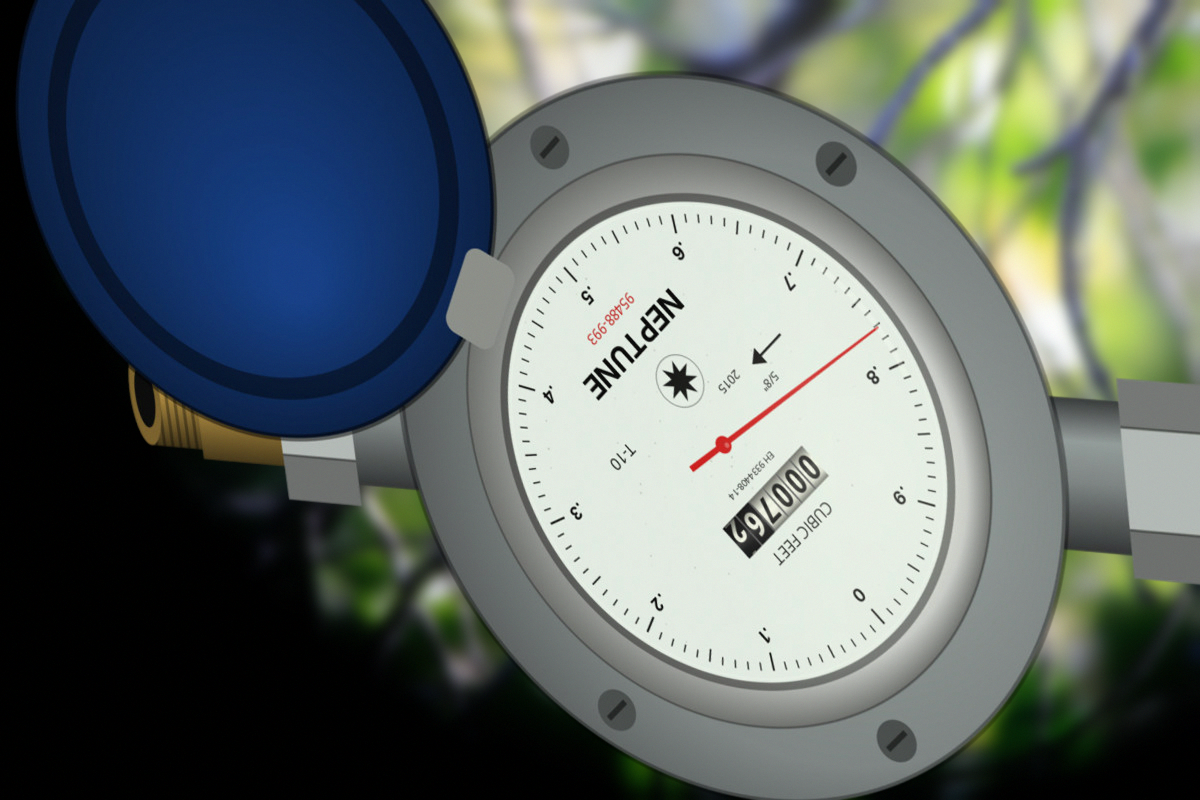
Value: **761.77** ft³
